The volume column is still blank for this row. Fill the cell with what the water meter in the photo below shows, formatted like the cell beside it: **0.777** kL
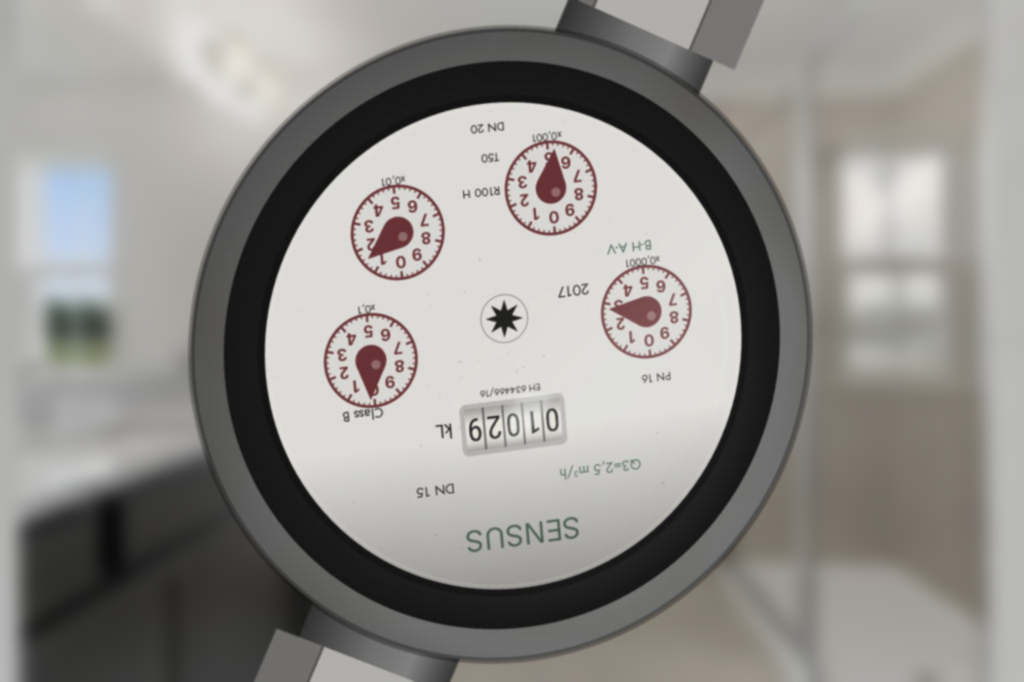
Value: **1029.0152** kL
